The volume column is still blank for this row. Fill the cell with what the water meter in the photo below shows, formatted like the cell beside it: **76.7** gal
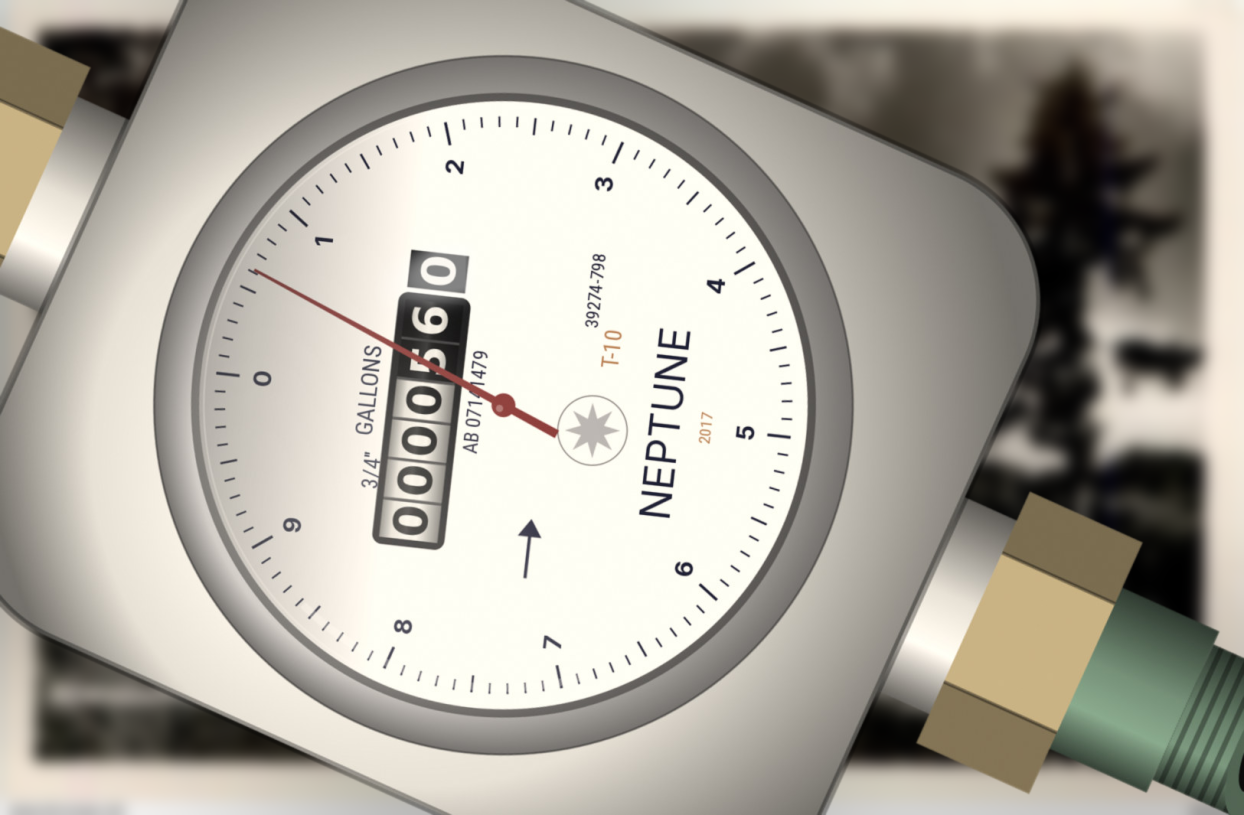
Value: **560.6** gal
